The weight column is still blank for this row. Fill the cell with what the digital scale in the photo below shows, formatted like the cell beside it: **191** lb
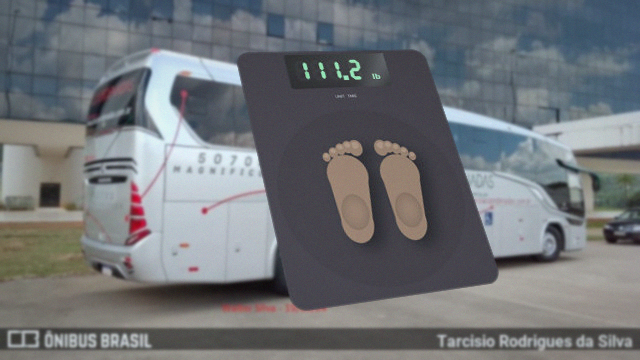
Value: **111.2** lb
